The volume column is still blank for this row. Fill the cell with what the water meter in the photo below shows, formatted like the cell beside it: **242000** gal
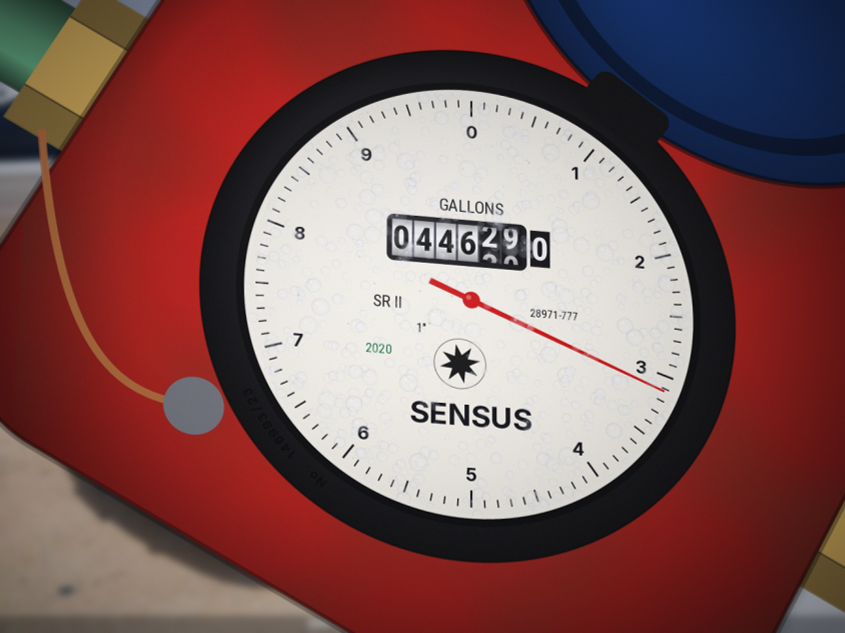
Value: **446293.1** gal
